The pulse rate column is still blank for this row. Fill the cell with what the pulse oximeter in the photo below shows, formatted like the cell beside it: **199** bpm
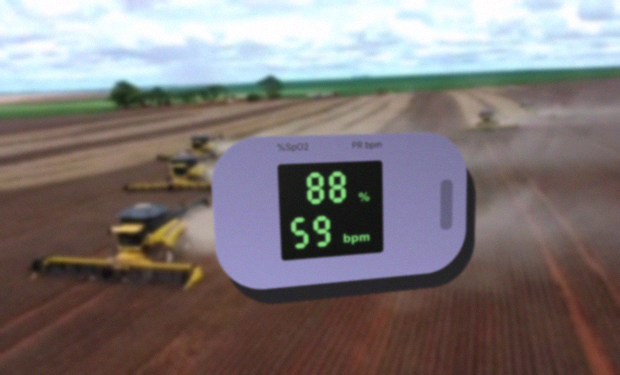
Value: **59** bpm
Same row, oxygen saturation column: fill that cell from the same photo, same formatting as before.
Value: **88** %
